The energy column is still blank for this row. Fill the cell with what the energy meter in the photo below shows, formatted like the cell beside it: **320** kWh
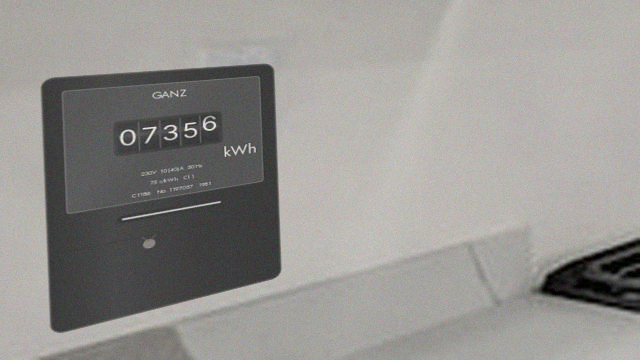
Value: **7356** kWh
